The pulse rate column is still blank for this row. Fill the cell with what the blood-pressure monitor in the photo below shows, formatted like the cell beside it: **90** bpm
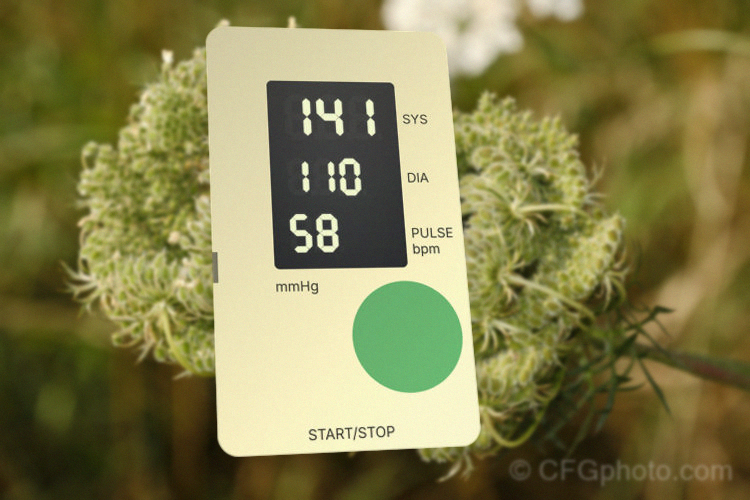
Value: **58** bpm
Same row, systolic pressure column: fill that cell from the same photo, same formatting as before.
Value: **141** mmHg
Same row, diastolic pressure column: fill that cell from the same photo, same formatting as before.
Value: **110** mmHg
